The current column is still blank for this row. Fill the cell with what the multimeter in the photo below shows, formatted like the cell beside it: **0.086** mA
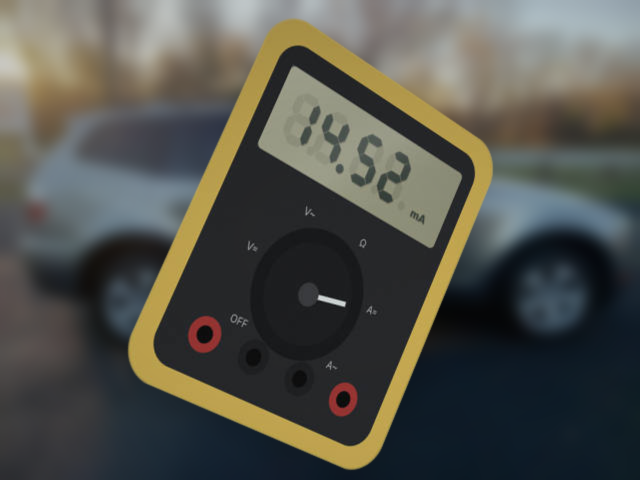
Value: **14.52** mA
